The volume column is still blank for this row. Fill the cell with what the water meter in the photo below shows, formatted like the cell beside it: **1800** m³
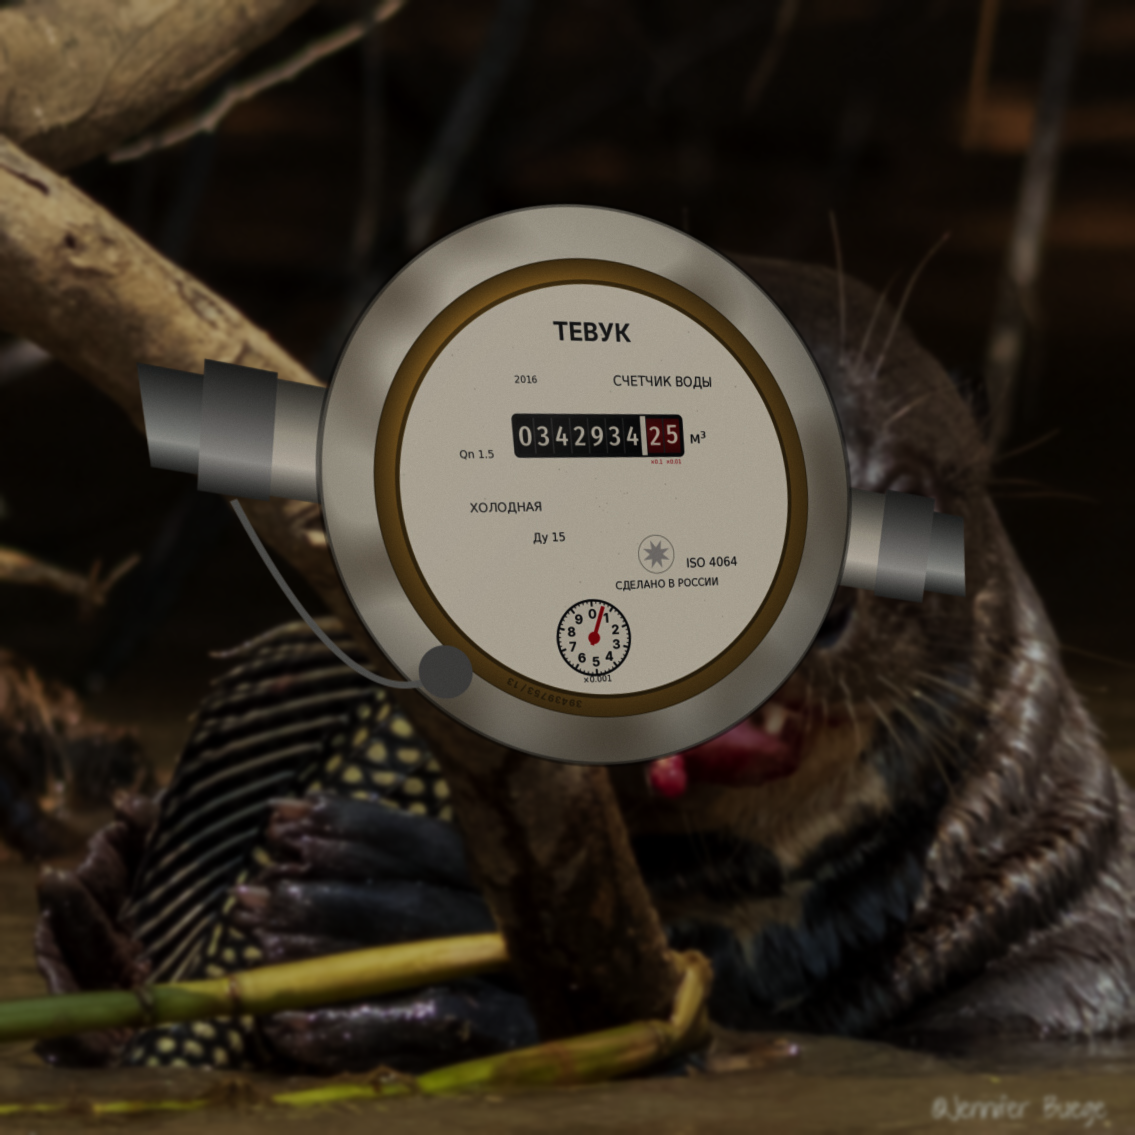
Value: **342934.250** m³
